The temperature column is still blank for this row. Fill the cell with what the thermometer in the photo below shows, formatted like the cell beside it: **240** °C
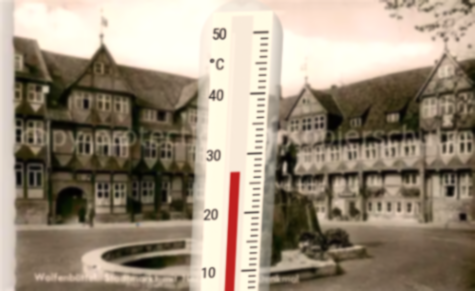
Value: **27** °C
